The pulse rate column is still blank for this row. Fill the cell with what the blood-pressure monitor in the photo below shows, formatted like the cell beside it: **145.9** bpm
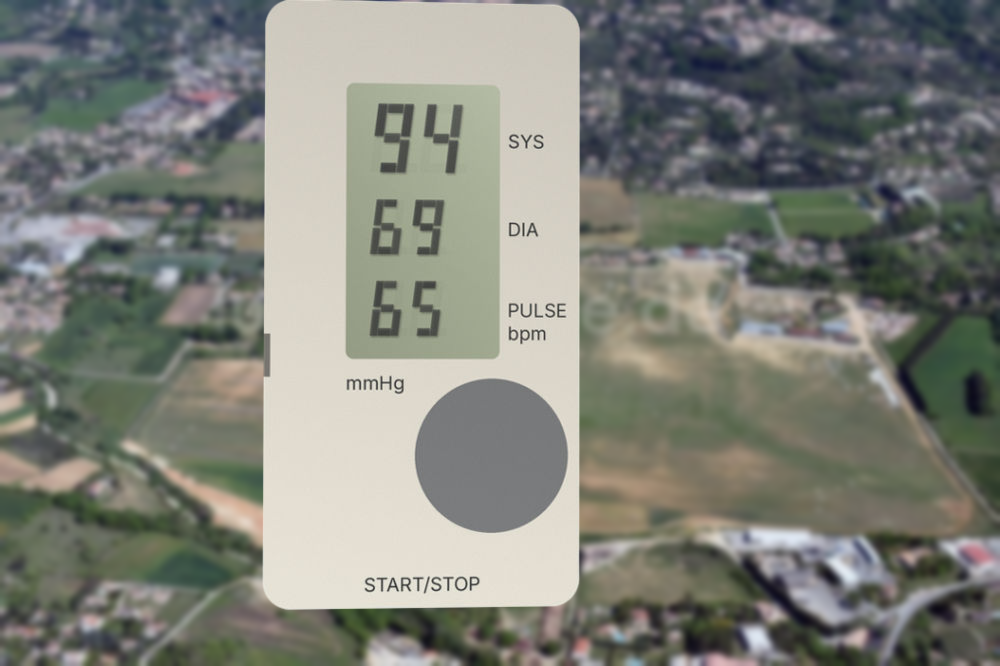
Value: **65** bpm
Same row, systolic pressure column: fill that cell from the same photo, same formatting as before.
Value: **94** mmHg
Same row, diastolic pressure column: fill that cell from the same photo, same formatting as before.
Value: **69** mmHg
